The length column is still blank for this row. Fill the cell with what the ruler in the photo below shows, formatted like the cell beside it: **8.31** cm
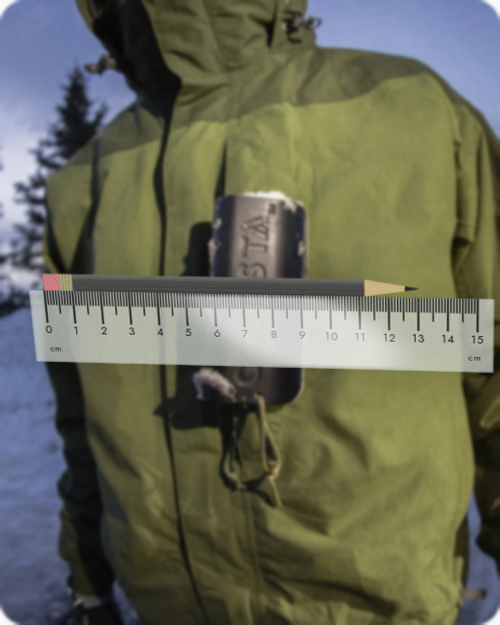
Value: **13** cm
